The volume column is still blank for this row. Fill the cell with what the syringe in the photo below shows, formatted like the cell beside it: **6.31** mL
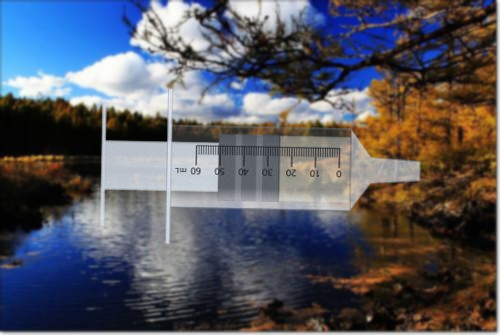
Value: **25** mL
